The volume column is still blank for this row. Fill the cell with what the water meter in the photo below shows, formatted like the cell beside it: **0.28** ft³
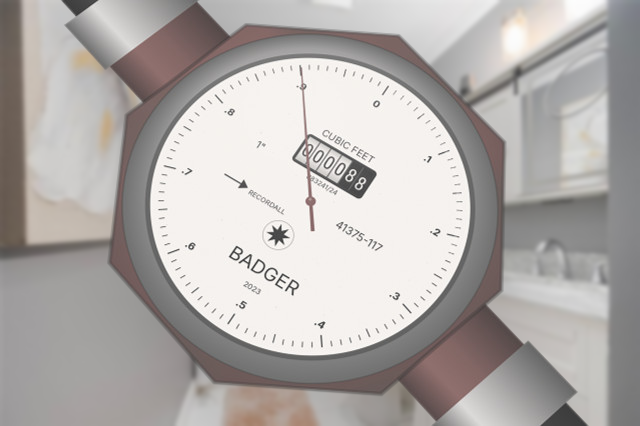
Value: **87.90** ft³
